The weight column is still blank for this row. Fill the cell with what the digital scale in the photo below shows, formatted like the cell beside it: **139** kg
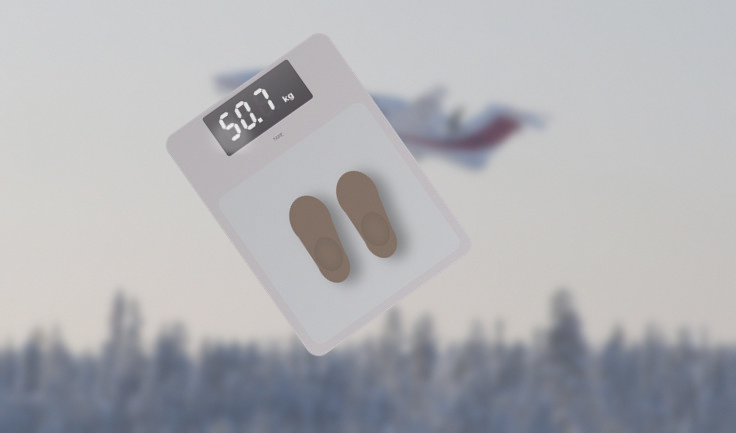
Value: **50.7** kg
